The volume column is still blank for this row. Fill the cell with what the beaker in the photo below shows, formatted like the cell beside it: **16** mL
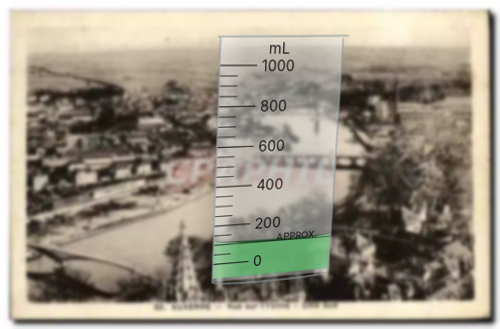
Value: **100** mL
